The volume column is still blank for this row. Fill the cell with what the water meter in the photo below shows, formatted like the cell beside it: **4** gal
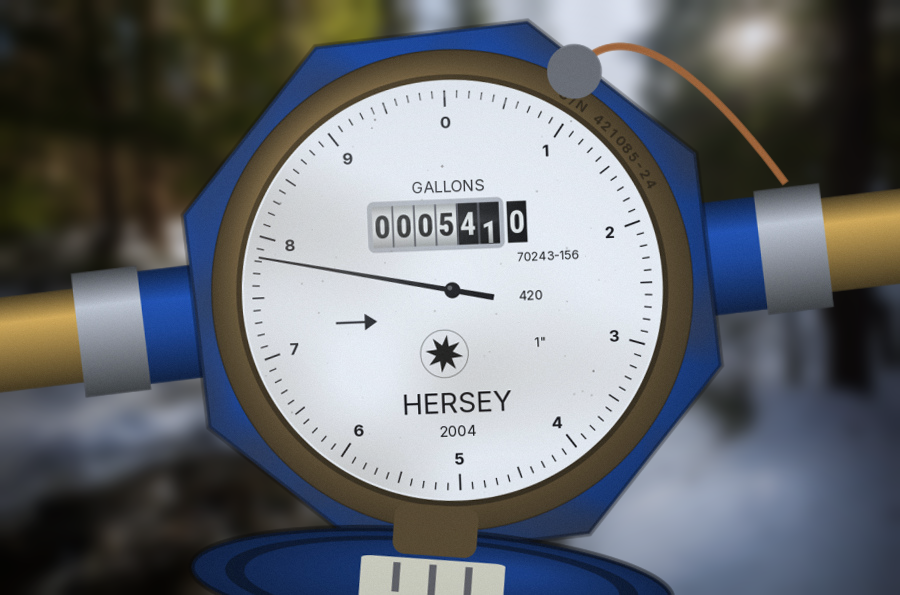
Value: **5407.8** gal
